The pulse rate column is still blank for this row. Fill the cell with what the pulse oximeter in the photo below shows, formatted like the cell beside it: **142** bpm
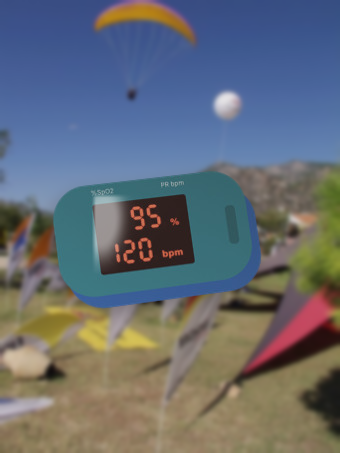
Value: **120** bpm
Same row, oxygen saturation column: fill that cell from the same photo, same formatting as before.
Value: **95** %
